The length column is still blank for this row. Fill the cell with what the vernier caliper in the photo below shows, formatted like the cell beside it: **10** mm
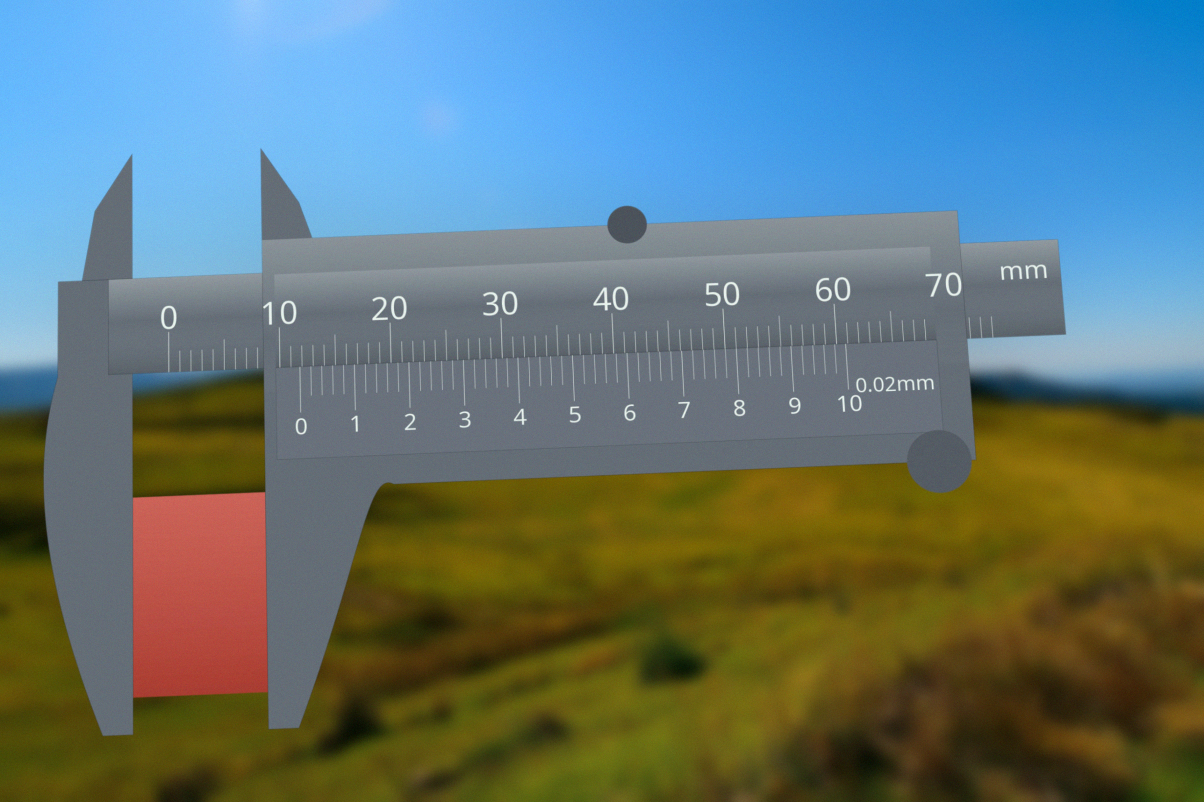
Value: **11.8** mm
